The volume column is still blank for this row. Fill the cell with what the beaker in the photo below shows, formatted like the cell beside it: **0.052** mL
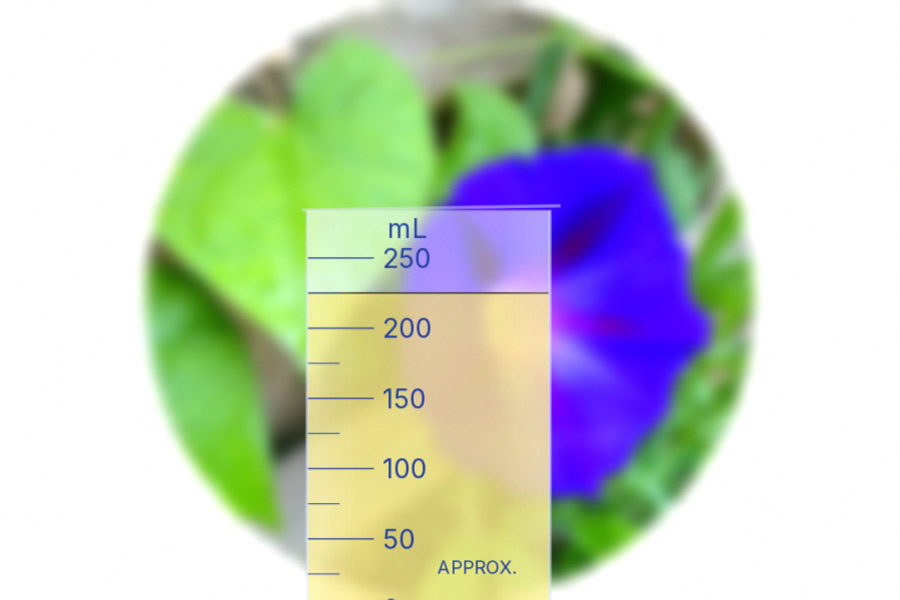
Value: **225** mL
